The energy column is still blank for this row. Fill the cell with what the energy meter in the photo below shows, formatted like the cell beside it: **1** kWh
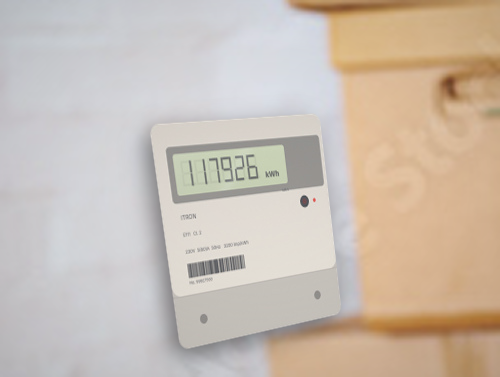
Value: **117926** kWh
